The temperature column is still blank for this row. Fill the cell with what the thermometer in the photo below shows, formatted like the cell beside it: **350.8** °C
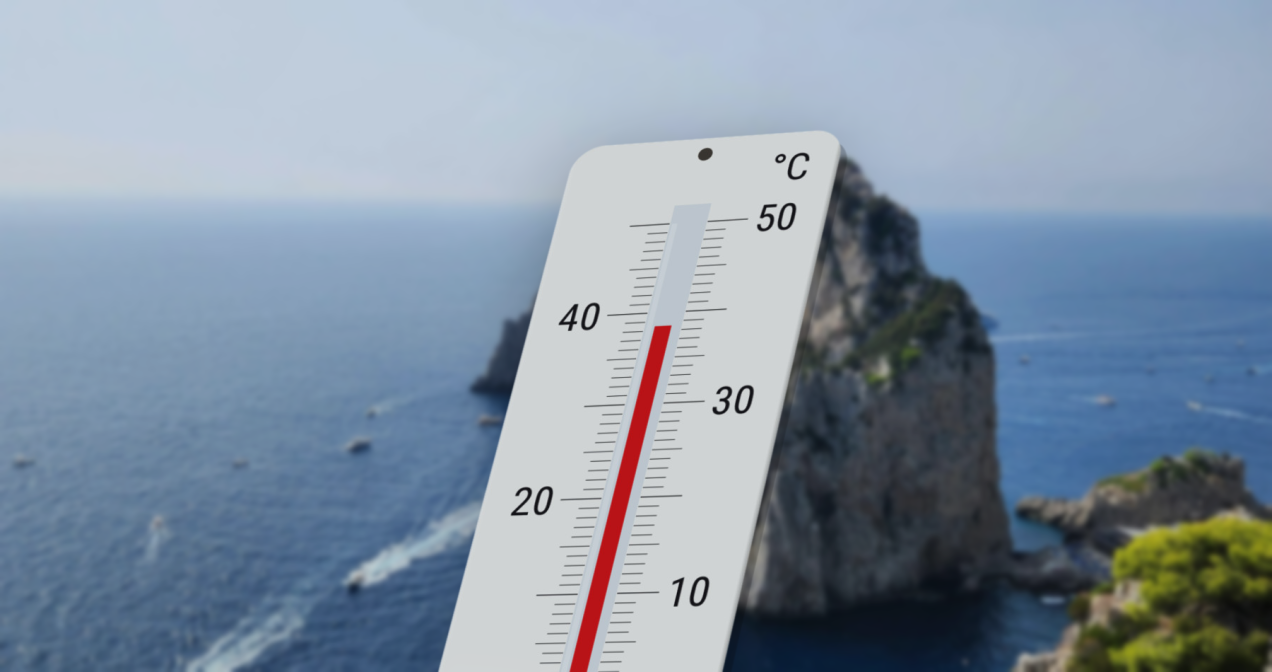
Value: **38.5** °C
